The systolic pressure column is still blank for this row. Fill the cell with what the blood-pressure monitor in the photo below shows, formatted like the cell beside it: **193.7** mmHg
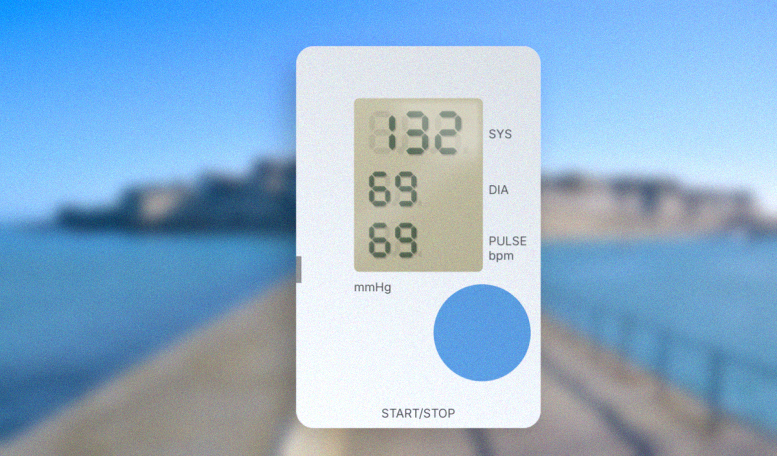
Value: **132** mmHg
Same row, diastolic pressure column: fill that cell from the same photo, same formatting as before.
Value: **69** mmHg
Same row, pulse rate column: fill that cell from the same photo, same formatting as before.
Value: **69** bpm
